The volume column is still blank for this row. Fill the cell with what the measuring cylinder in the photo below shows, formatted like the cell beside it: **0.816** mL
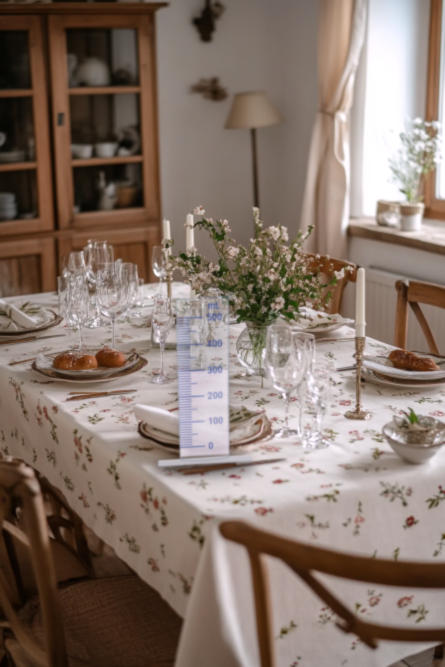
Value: **300** mL
